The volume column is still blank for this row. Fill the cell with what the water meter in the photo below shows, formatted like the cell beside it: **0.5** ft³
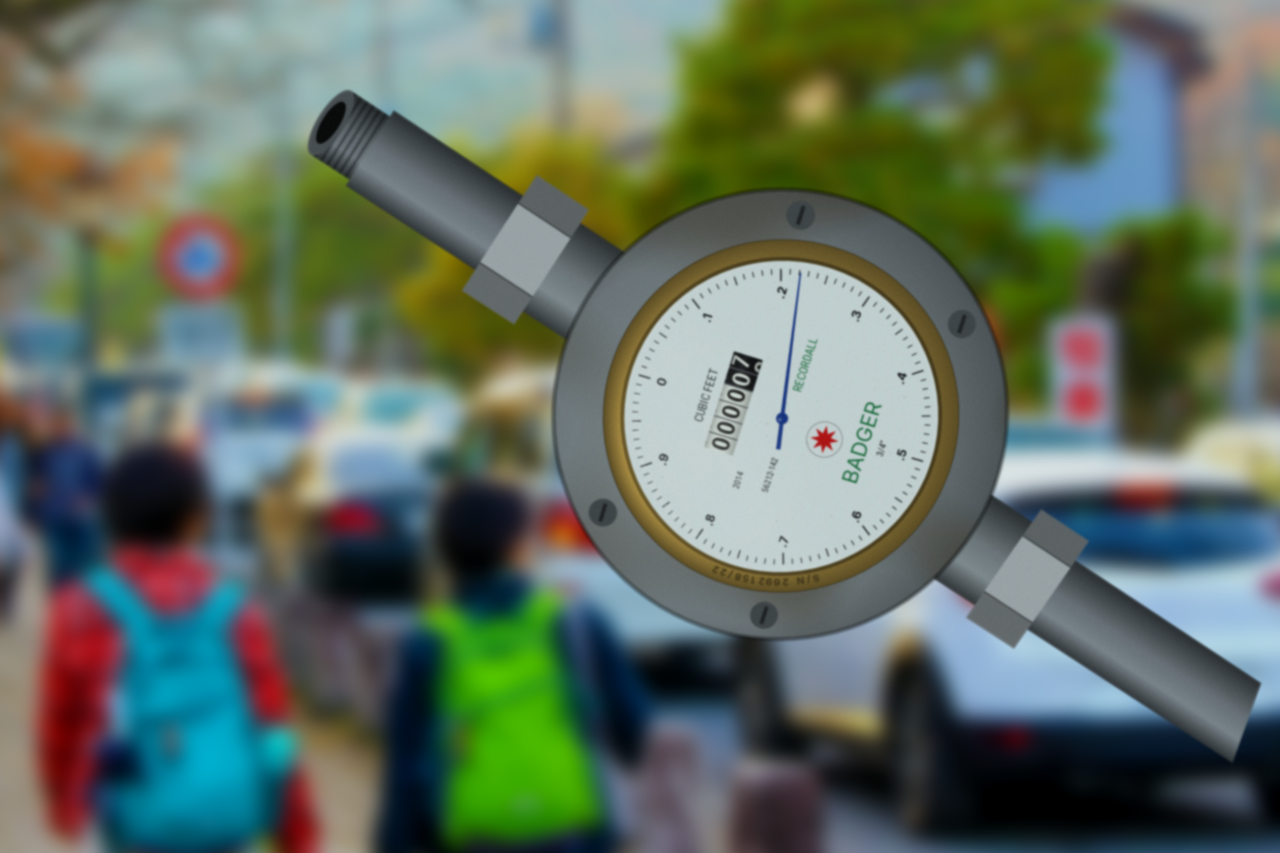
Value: **7.22** ft³
